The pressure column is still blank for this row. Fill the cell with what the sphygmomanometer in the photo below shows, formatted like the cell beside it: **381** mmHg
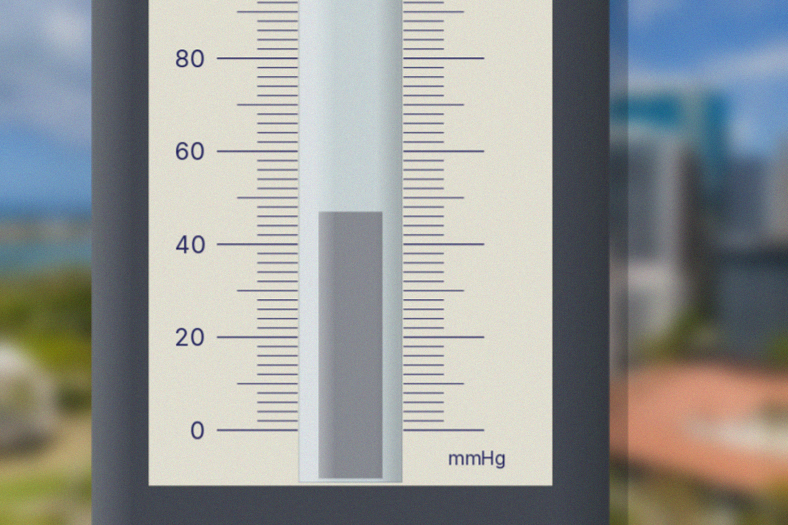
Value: **47** mmHg
